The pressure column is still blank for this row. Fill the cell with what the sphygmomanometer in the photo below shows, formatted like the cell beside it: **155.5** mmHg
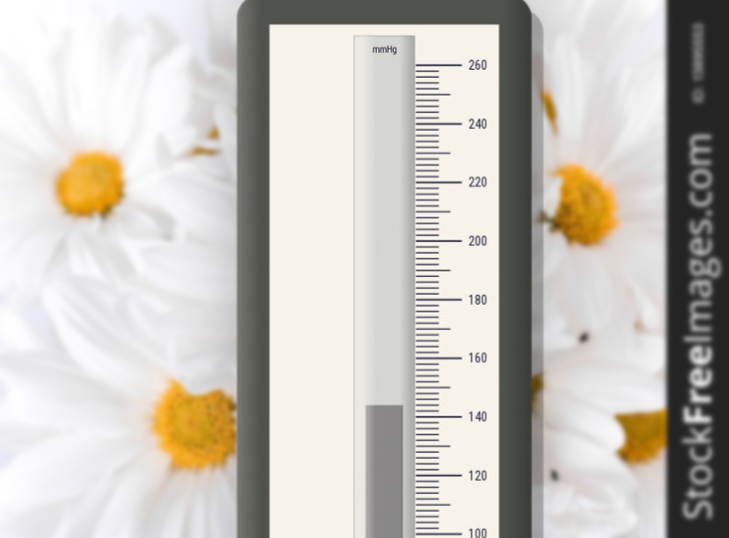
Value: **144** mmHg
